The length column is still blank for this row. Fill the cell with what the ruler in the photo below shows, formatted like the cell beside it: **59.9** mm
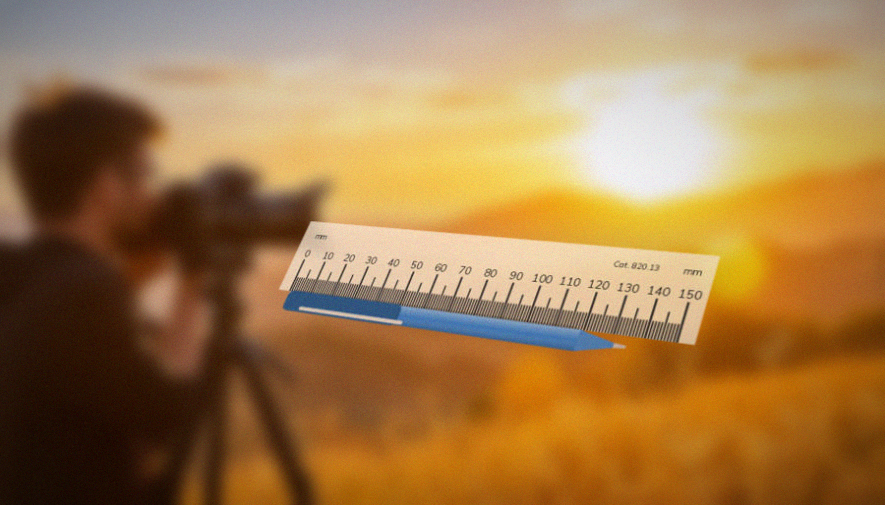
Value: **135** mm
